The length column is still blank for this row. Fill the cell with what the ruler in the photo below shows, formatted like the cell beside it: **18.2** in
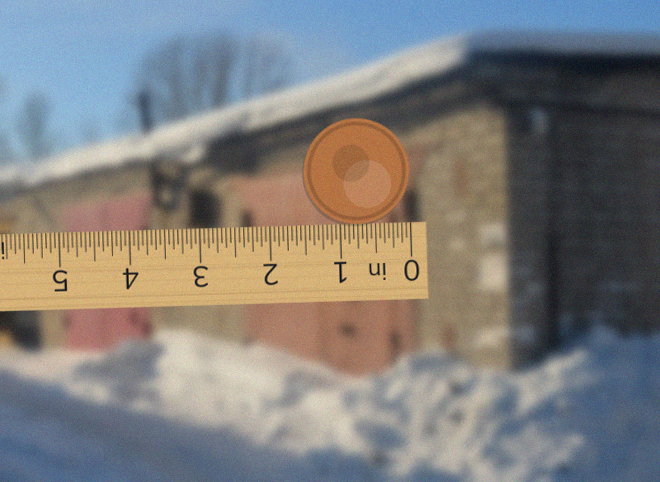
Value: **1.5** in
